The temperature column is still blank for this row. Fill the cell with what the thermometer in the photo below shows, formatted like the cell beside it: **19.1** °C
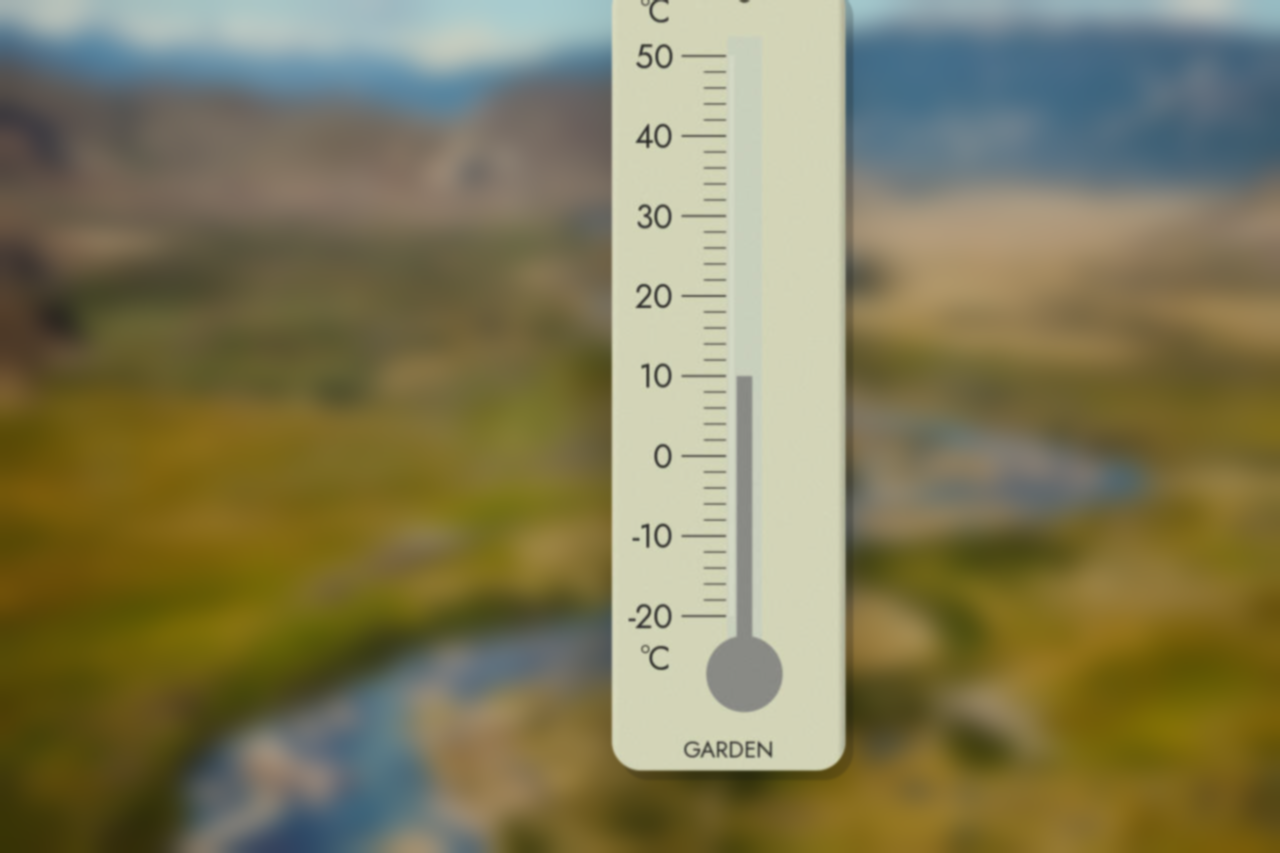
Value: **10** °C
